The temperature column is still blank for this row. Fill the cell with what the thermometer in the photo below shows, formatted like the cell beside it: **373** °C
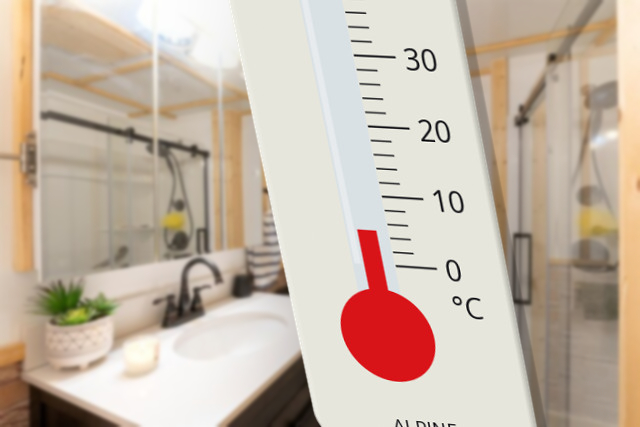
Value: **5** °C
